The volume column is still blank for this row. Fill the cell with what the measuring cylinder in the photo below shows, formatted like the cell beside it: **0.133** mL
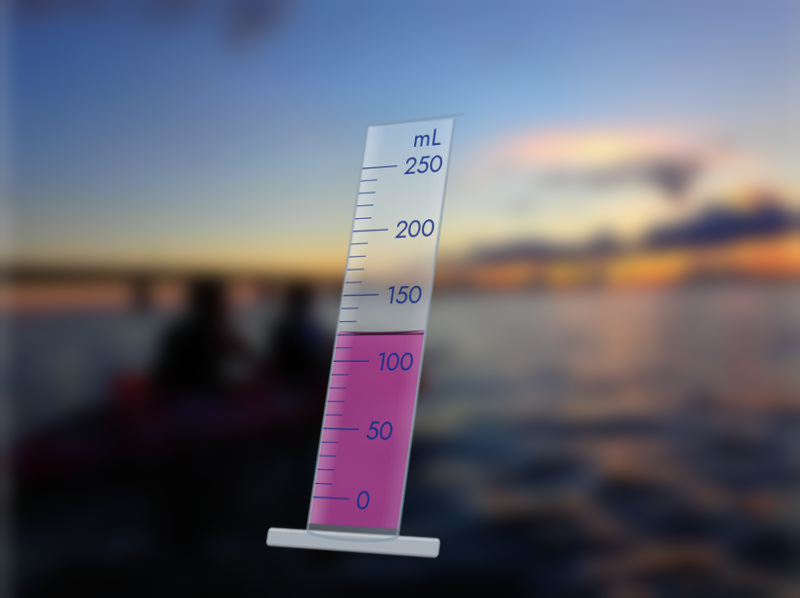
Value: **120** mL
